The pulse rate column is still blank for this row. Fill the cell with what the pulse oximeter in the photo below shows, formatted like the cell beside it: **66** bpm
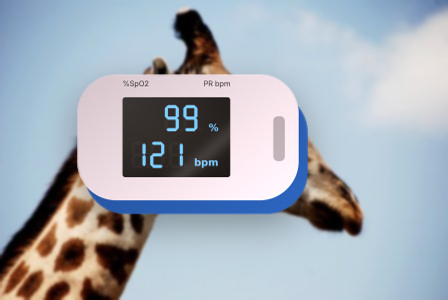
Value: **121** bpm
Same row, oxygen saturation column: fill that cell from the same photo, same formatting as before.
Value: **99** %
